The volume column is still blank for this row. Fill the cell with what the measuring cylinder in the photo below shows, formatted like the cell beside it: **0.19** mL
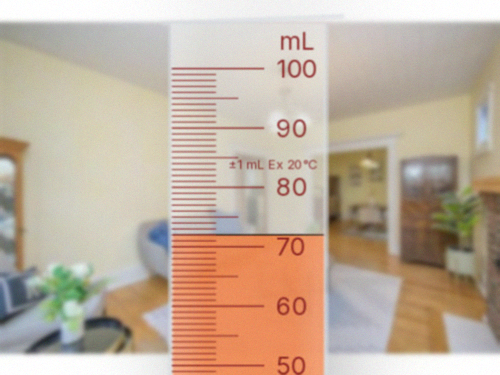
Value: **72** mL
